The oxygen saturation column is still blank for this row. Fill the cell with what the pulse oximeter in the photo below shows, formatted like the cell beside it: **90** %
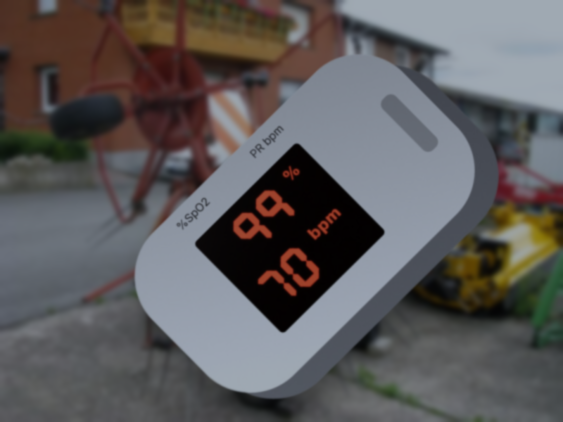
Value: **99** %
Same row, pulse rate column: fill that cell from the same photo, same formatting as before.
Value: **70** bpm
